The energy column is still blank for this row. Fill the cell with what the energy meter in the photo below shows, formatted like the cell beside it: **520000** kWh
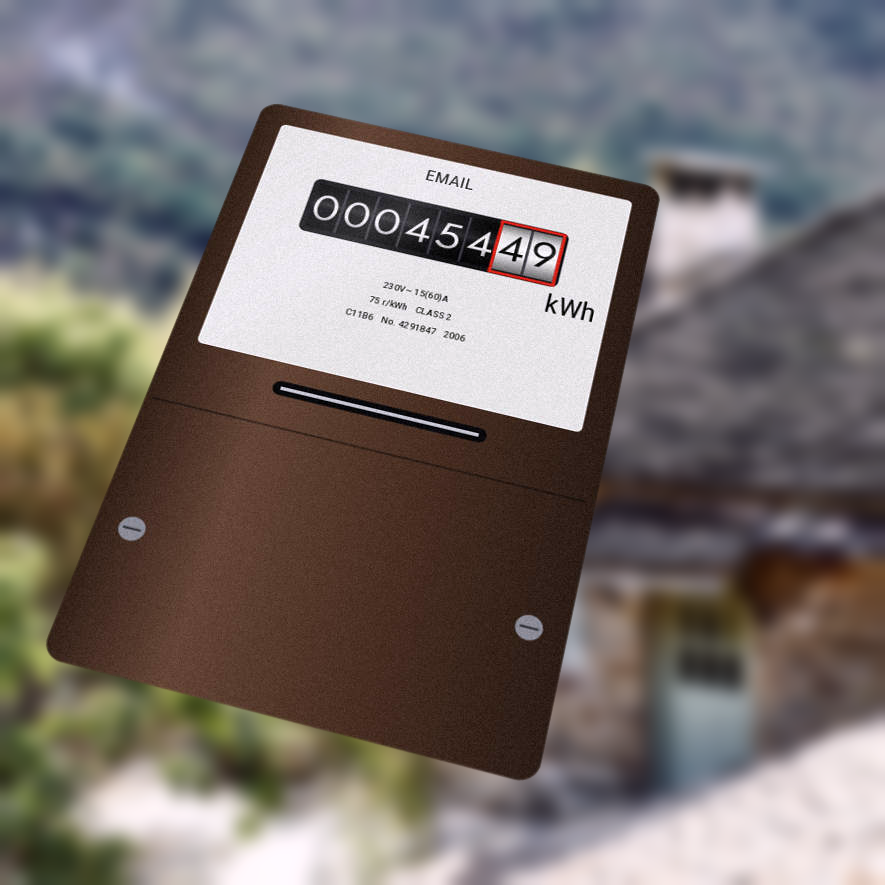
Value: **454.49** kWh
